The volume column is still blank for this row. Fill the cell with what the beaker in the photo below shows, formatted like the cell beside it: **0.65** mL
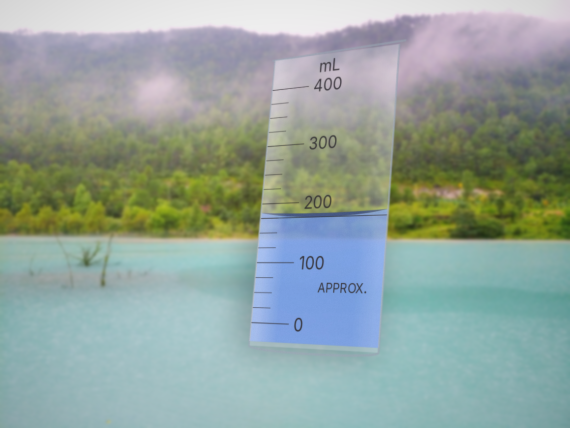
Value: **175** mL
